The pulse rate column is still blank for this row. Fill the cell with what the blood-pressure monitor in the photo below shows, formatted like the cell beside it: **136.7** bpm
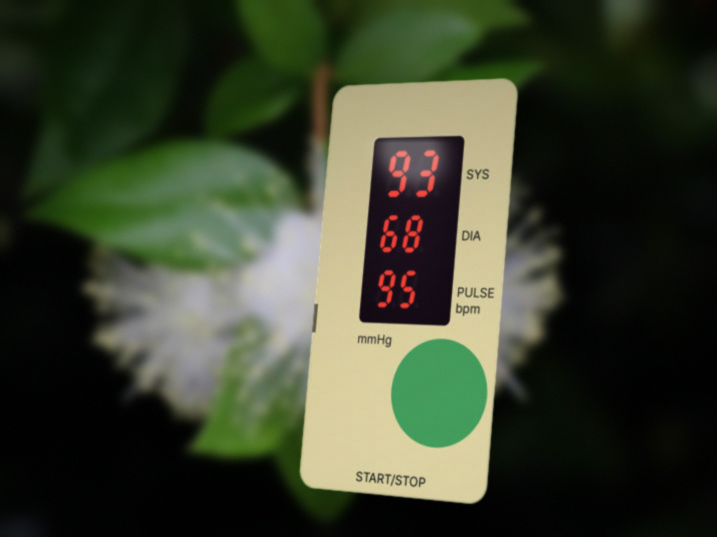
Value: **95** bpm
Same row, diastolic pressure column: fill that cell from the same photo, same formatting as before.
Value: **68** mmHg
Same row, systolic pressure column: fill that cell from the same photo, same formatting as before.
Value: **93** mmHg
